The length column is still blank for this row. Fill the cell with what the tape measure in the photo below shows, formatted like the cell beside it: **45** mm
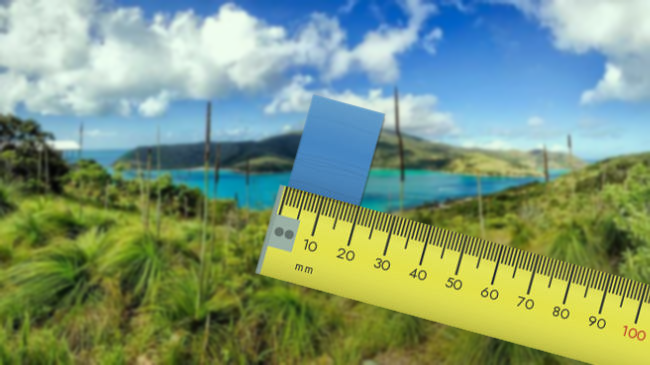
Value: **20** mm
